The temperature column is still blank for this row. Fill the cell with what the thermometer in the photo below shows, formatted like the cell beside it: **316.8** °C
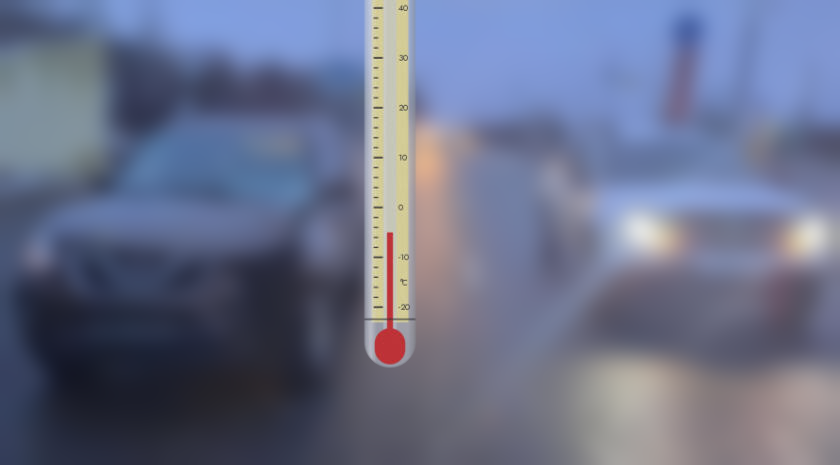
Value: **-5** °C
